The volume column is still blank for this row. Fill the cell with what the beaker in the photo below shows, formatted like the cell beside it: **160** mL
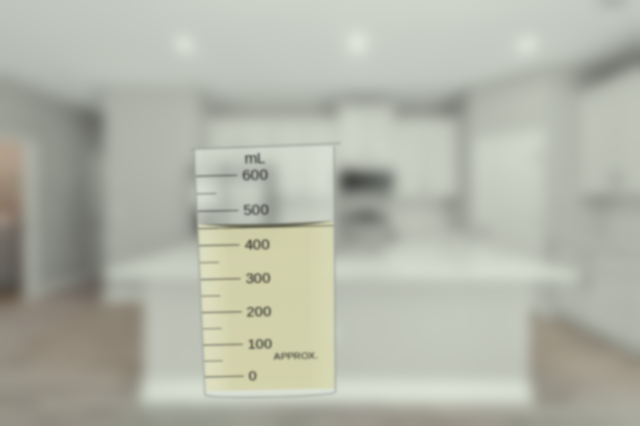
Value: **450** mL
